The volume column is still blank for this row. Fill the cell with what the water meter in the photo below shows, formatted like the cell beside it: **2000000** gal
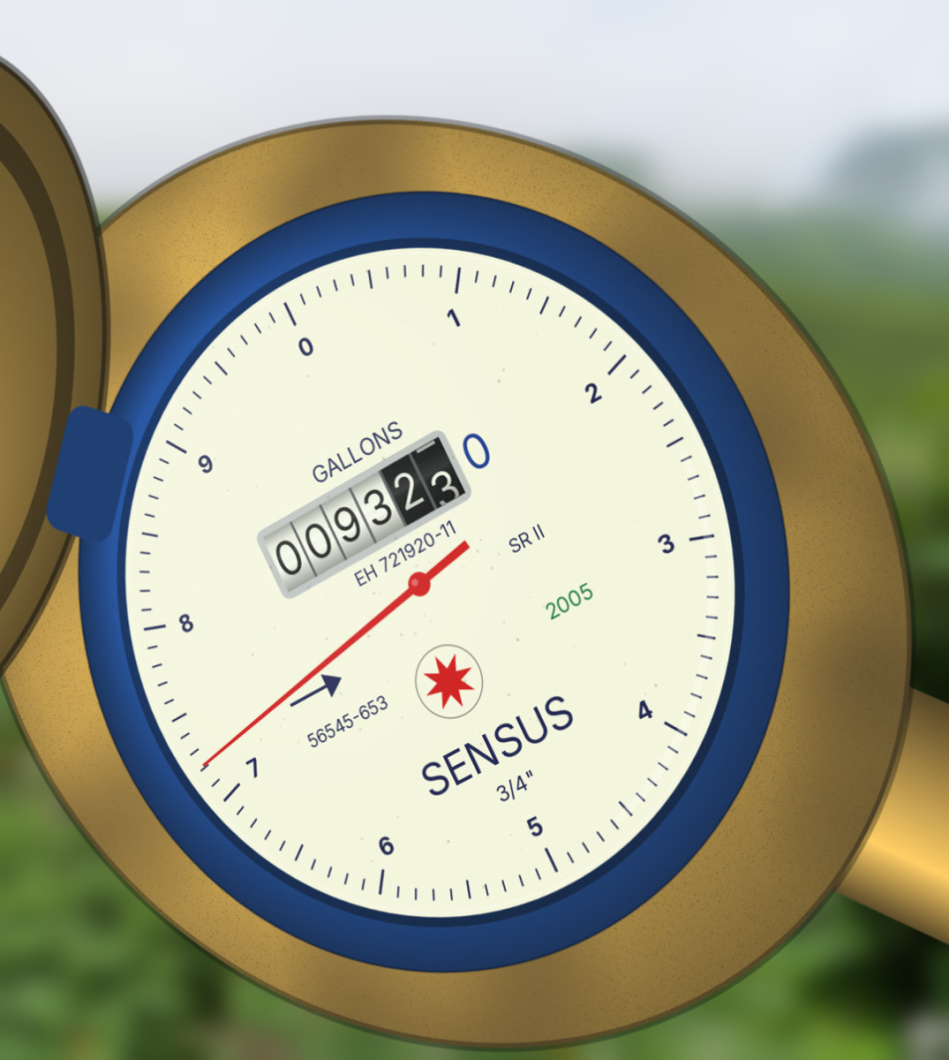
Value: **93227.2** gal
